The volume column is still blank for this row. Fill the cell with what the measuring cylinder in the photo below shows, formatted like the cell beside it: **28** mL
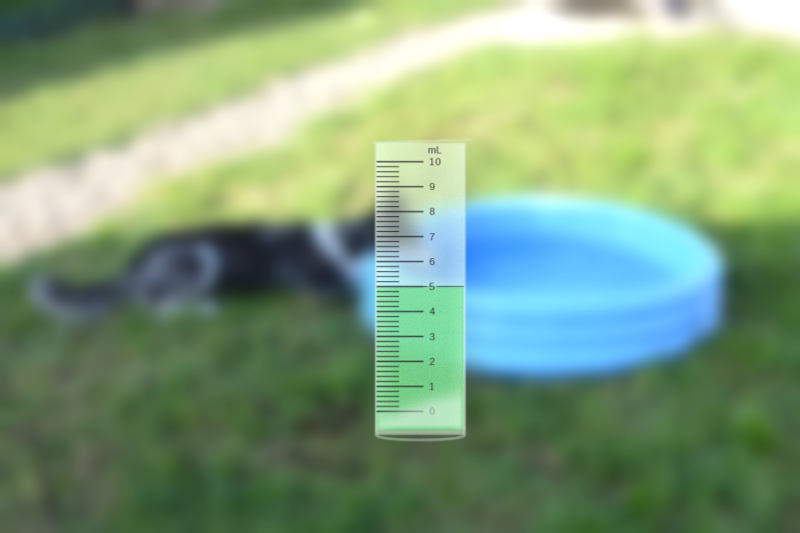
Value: **5** mL
